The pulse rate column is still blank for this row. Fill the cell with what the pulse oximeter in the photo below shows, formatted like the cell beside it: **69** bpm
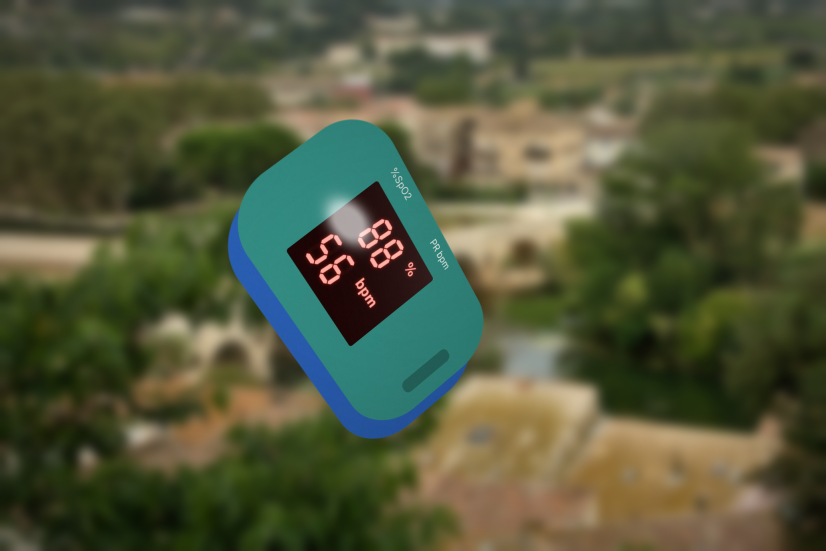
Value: **56** bpm
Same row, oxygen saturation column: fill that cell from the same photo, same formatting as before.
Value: **88** %
